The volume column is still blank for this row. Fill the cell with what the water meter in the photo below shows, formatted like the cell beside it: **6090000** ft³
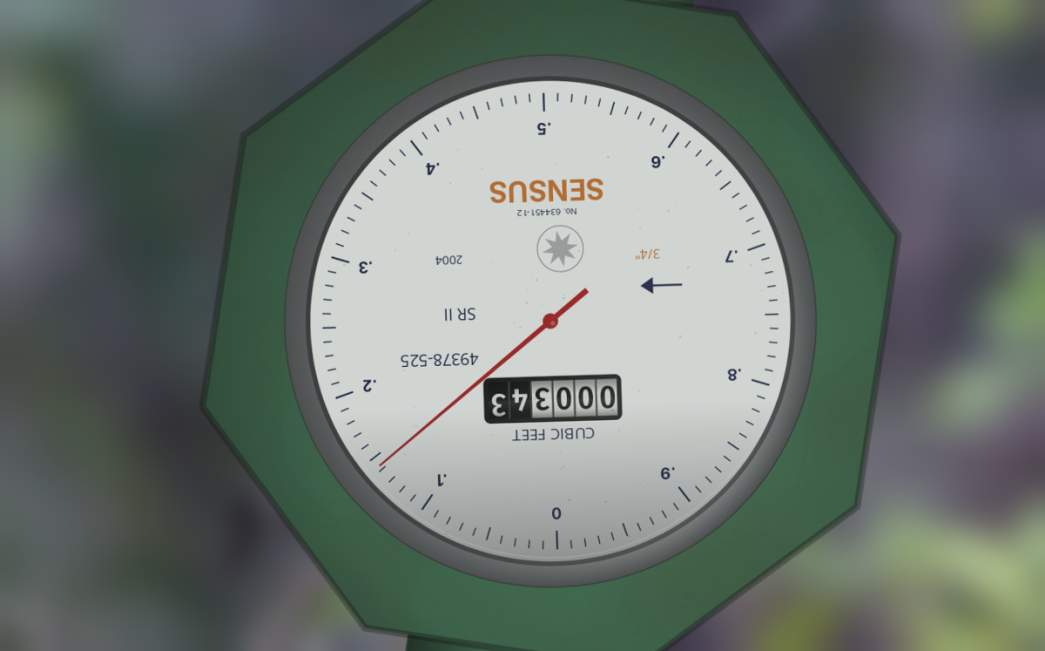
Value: **343.14** ft³
